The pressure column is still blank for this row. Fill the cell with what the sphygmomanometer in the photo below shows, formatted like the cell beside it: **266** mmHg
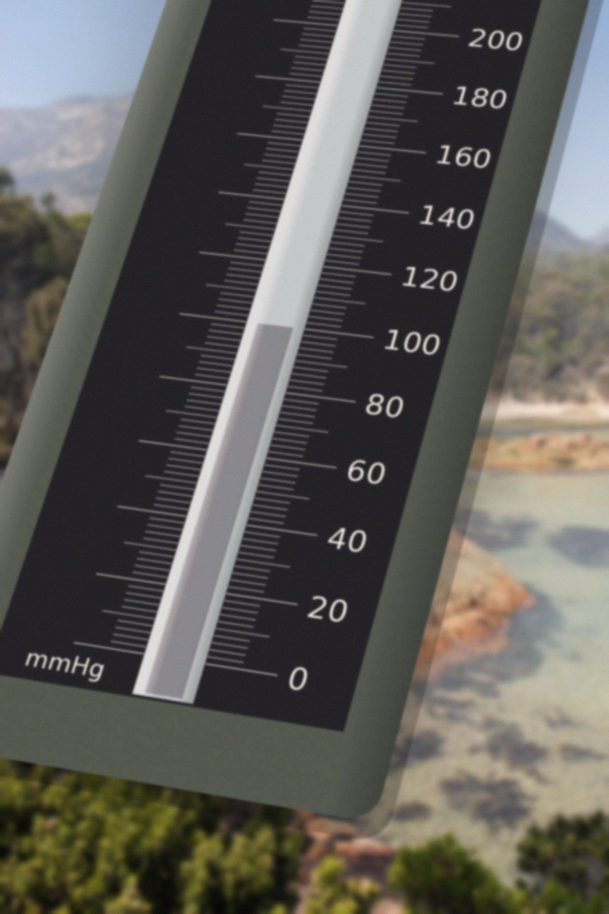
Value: **100** mmHg
